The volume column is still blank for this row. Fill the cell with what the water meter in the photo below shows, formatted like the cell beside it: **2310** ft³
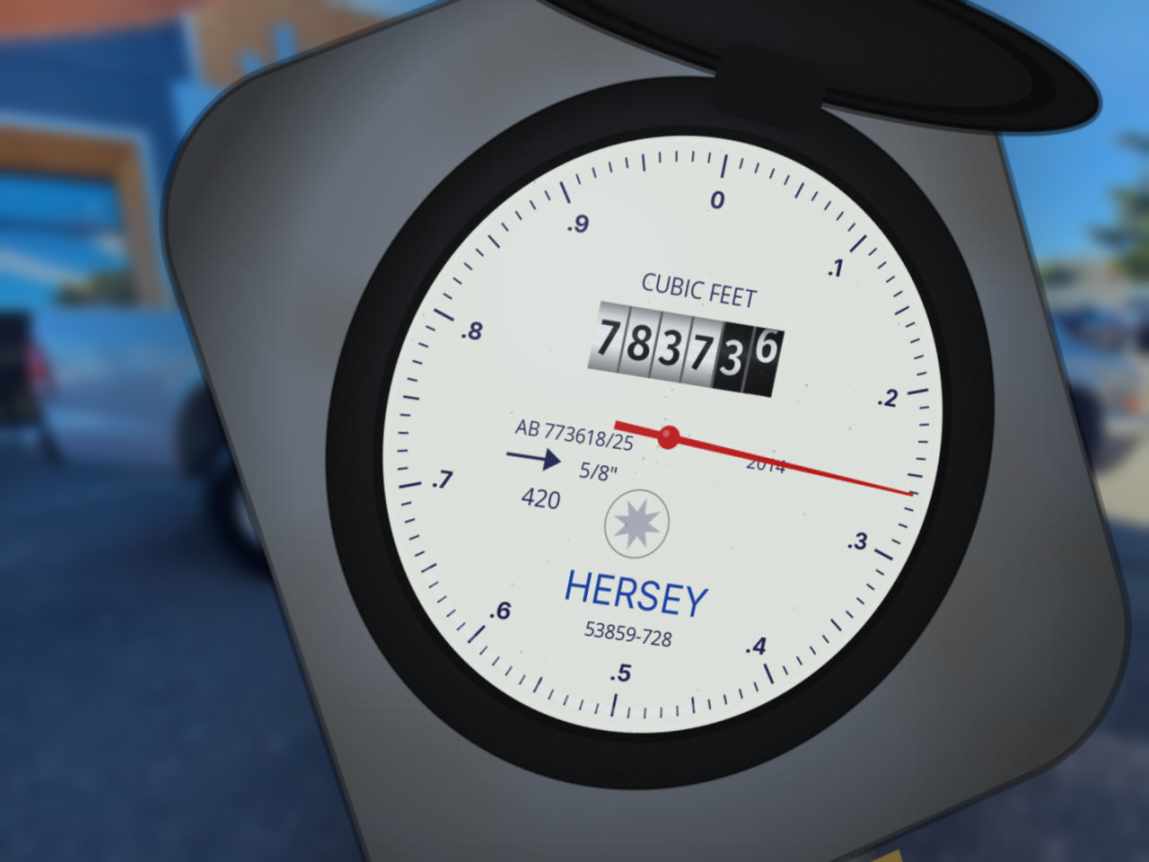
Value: **783736.26** ft³
